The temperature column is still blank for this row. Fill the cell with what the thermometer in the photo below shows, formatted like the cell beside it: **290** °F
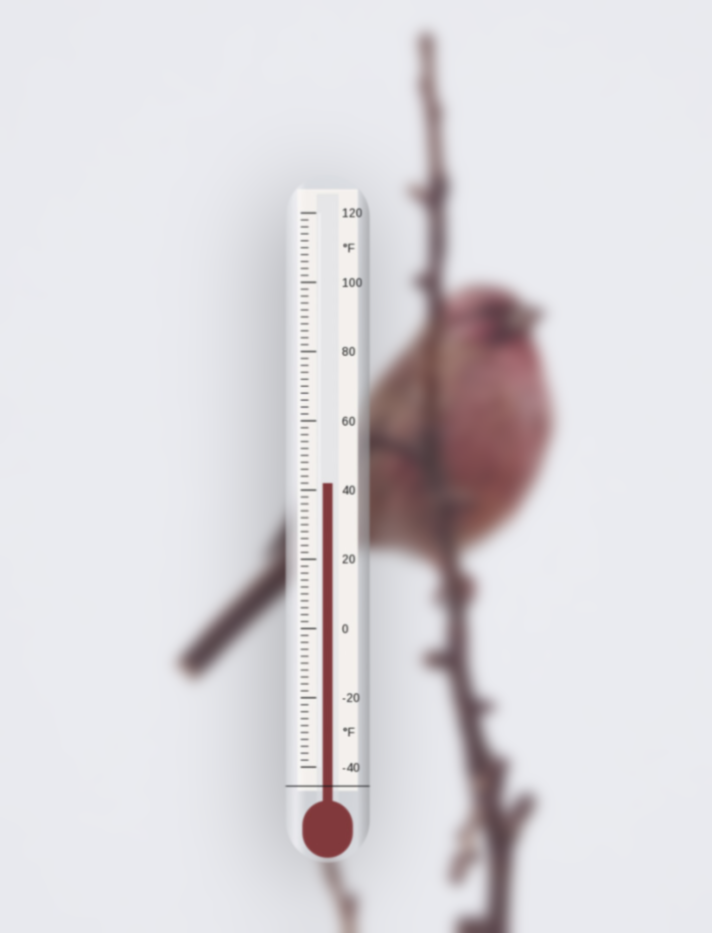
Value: **42** °F
